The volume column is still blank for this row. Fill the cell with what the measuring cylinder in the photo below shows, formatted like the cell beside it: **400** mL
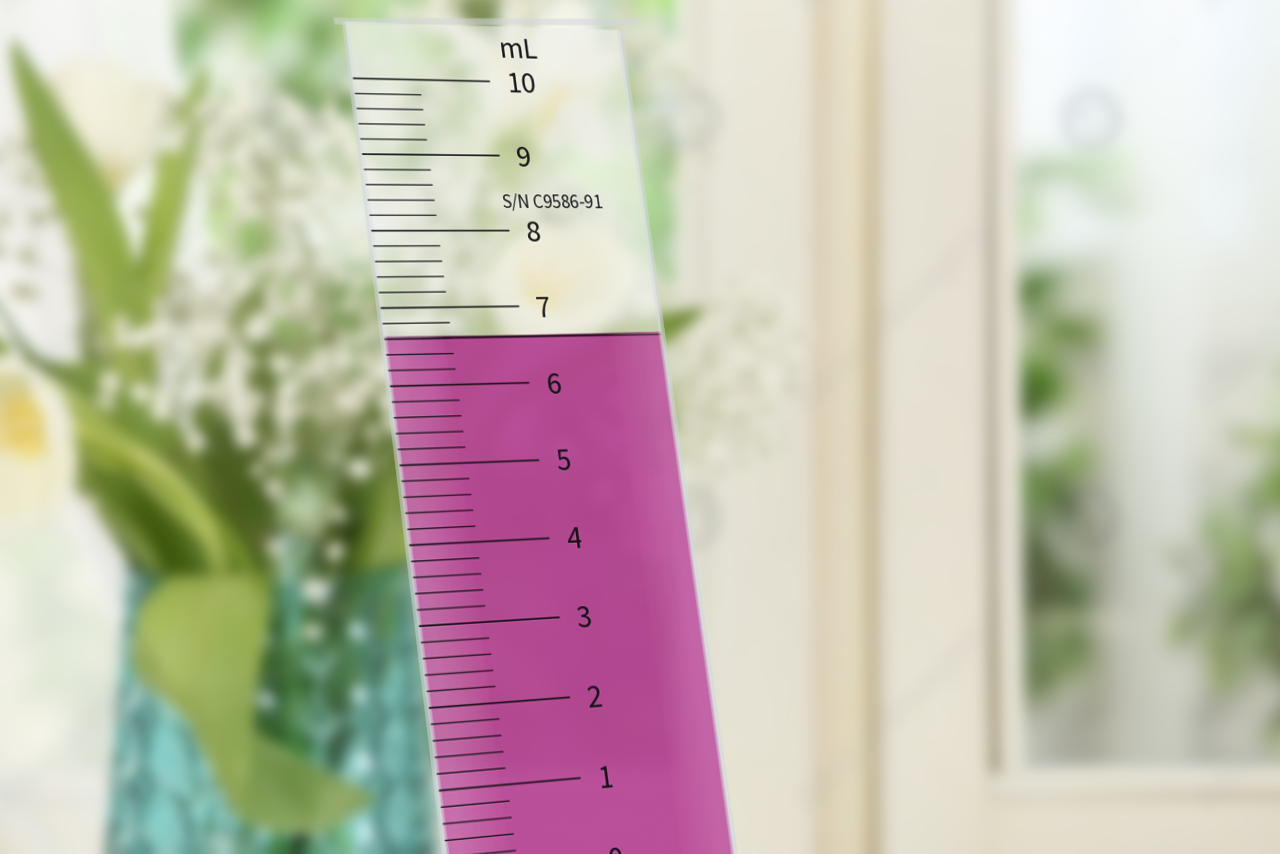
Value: **6.6** mL
